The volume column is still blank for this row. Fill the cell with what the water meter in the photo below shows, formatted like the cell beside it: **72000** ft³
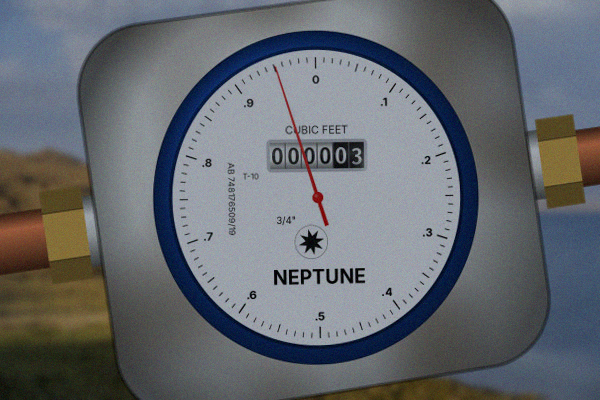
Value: **2.95** ft³
